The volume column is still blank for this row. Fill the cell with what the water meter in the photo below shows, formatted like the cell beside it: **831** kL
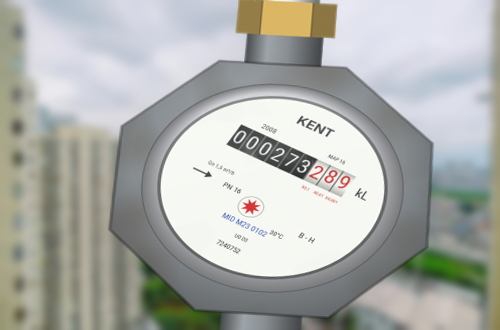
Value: **273.289** kL
